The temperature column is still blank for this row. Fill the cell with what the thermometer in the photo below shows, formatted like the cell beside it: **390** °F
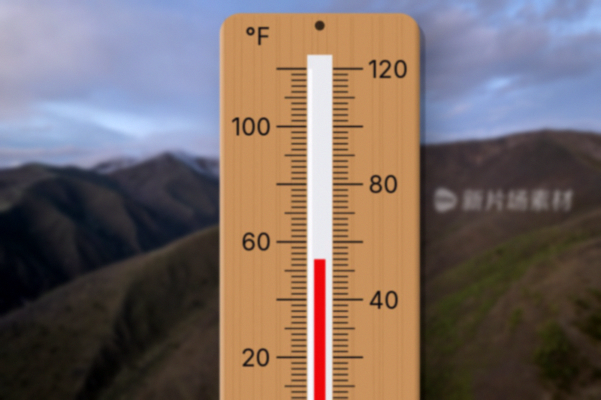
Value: **54** °F
